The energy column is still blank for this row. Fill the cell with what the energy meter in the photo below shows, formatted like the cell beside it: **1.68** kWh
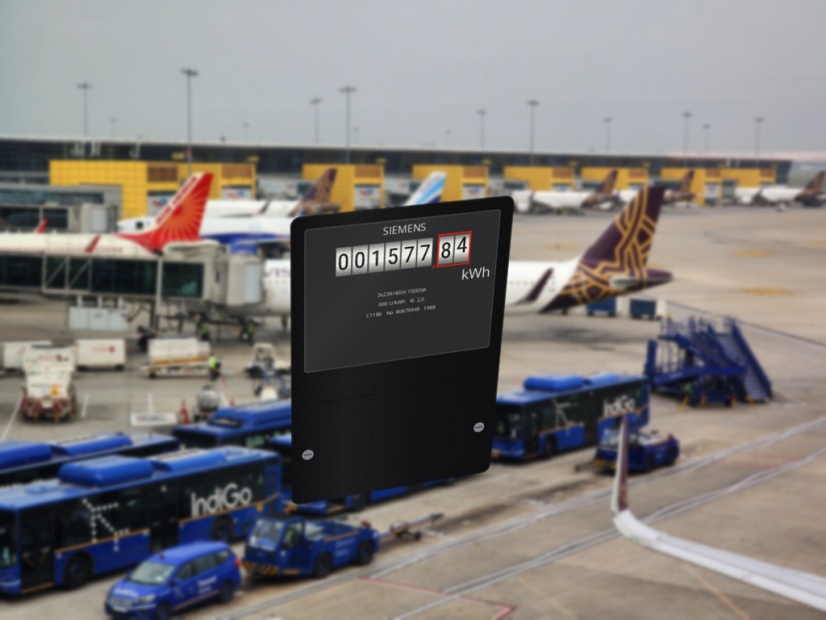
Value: **1577.84** kWh
